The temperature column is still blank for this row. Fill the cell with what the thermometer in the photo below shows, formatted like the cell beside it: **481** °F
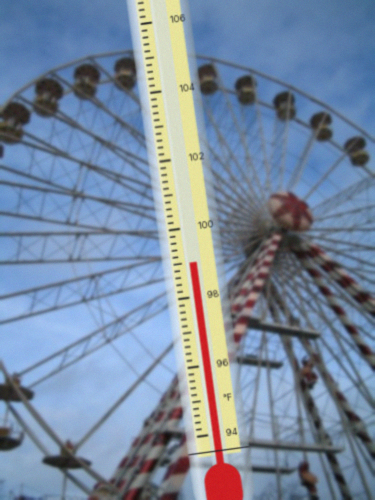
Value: **99** °F
